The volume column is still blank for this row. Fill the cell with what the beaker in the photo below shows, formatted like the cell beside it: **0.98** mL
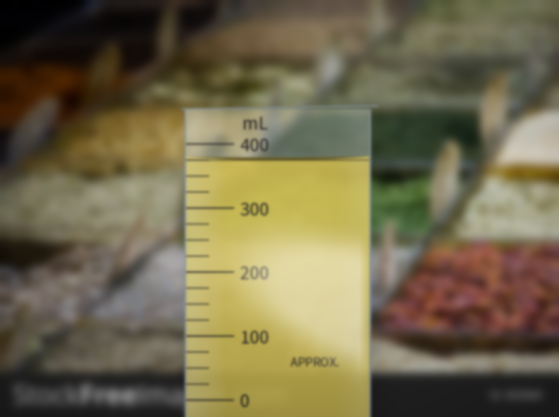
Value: **375** mL
